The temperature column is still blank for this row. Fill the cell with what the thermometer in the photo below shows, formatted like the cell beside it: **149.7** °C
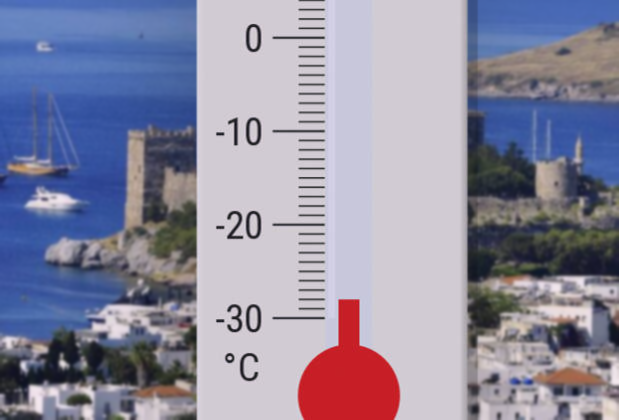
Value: **-28** °C
